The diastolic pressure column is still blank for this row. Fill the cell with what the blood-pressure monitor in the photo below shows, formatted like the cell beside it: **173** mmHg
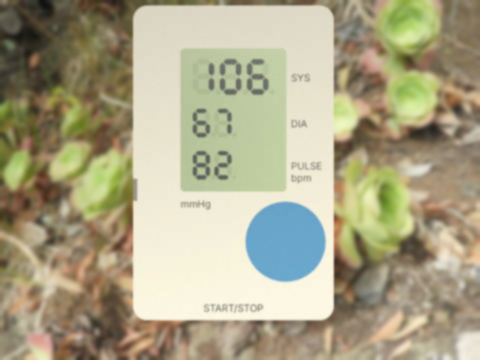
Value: **67** mmHg
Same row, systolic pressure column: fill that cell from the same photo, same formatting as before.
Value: **106** mmHg
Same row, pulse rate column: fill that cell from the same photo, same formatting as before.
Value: **82** bpm
